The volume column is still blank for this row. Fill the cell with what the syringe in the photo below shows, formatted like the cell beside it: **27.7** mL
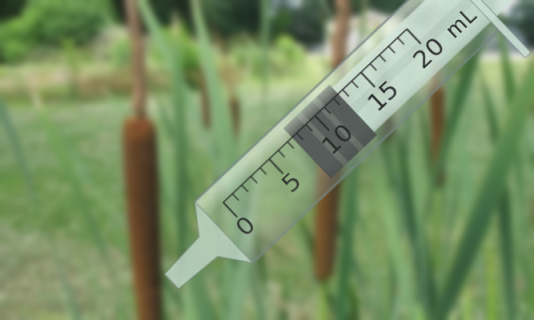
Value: **7.5** mL
